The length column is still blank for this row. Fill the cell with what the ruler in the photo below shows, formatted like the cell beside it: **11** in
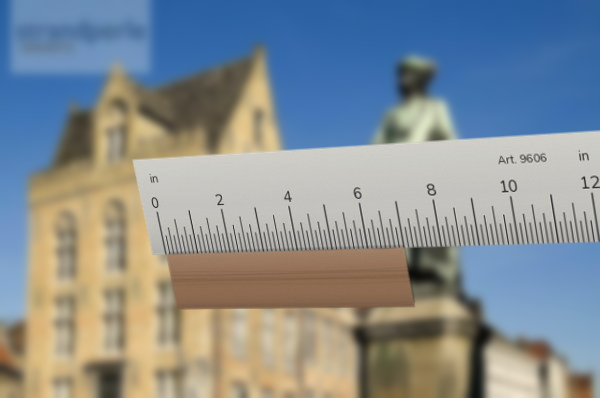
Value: **7** in
